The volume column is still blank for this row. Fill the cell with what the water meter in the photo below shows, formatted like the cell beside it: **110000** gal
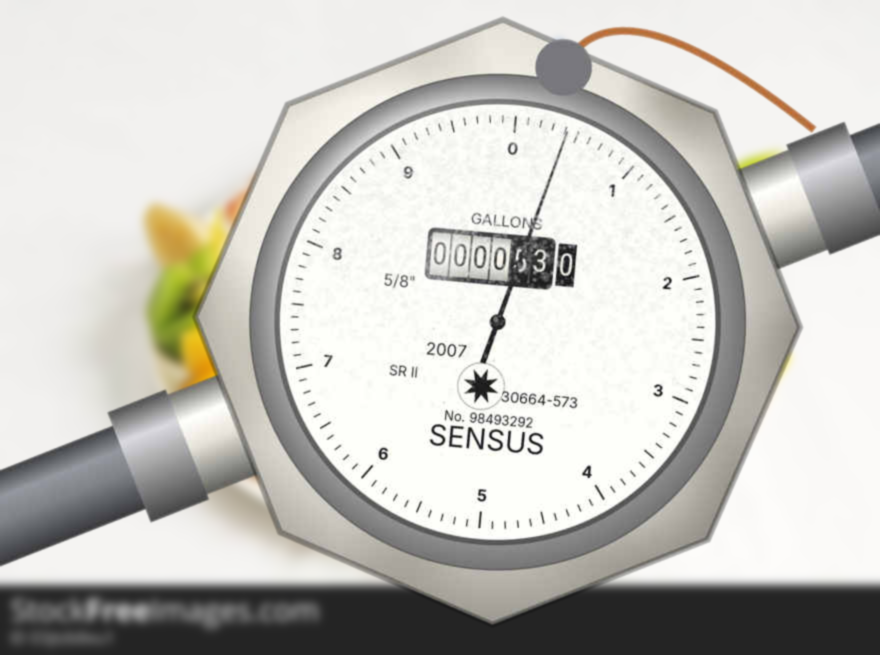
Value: **530.4** gal
